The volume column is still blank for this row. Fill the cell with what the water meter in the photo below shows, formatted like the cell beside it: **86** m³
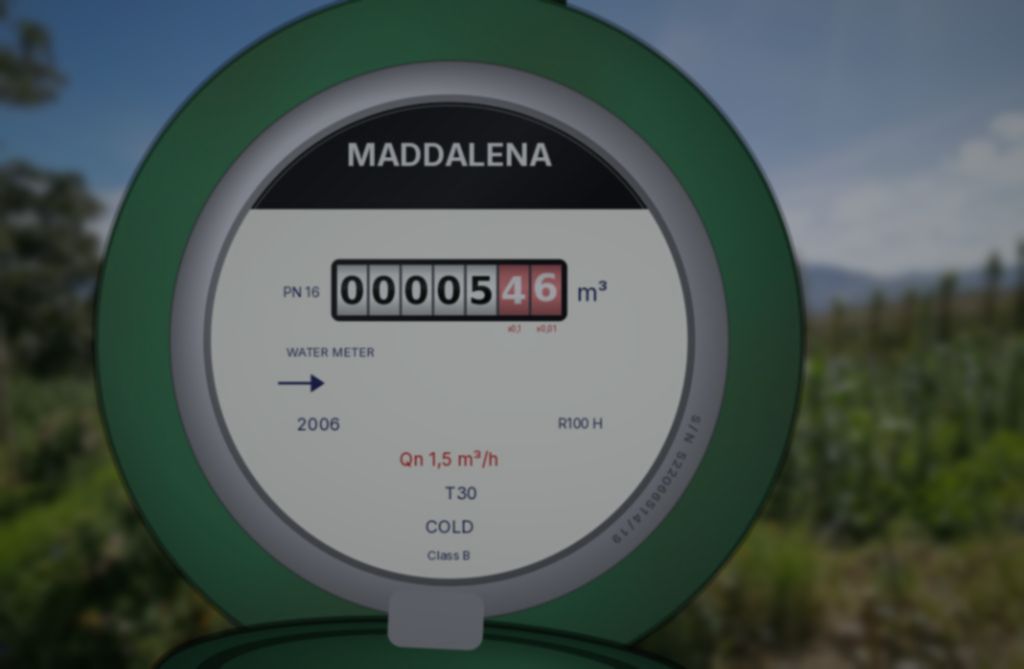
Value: **5.46** m³
